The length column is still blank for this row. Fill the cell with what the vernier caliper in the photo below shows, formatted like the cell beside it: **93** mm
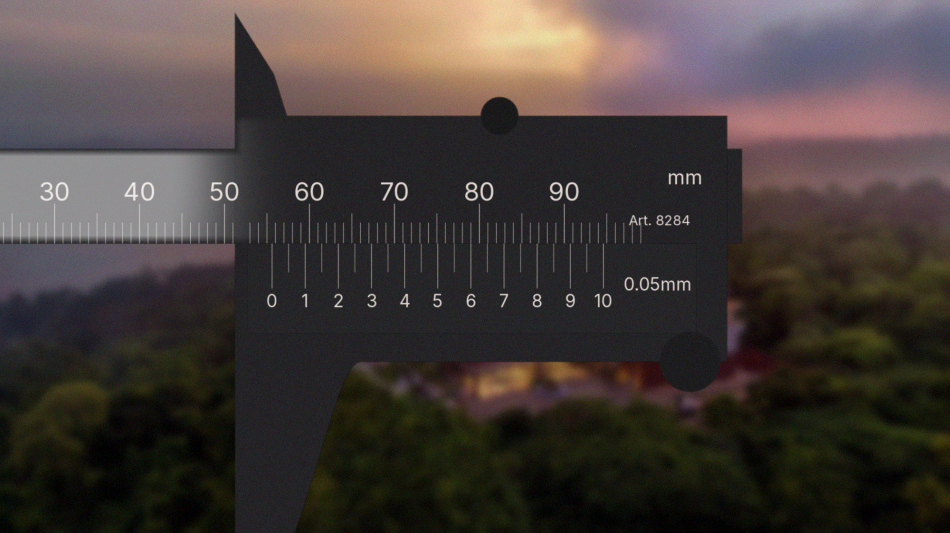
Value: **55.6** mm
